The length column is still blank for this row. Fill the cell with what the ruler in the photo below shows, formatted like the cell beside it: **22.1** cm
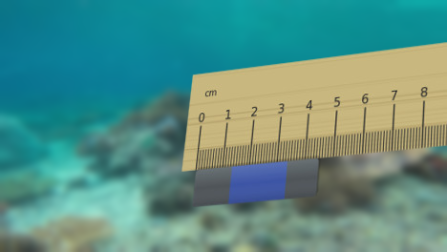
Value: **4.5** cm
